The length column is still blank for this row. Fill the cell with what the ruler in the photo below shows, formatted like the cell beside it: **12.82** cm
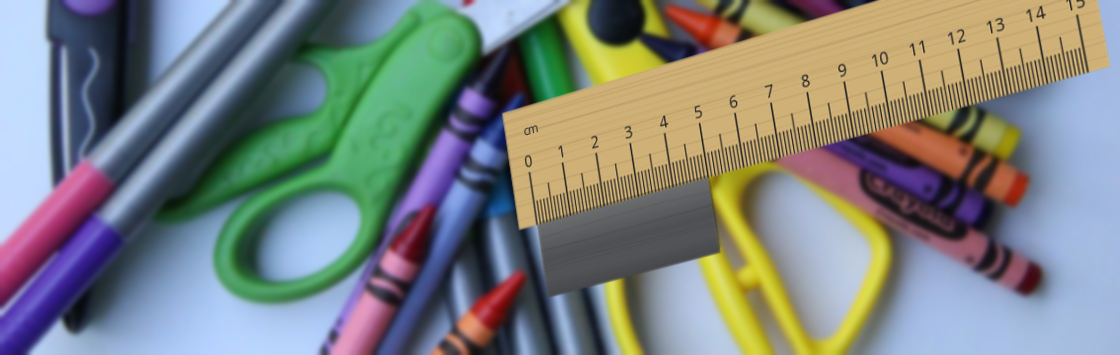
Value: **5** cm
